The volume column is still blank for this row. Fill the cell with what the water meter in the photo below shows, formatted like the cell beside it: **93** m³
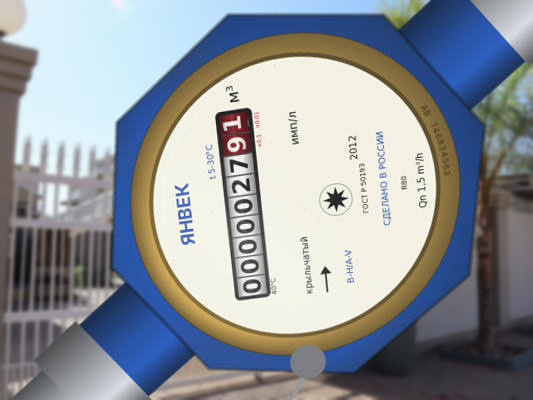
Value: **27.91** m³
